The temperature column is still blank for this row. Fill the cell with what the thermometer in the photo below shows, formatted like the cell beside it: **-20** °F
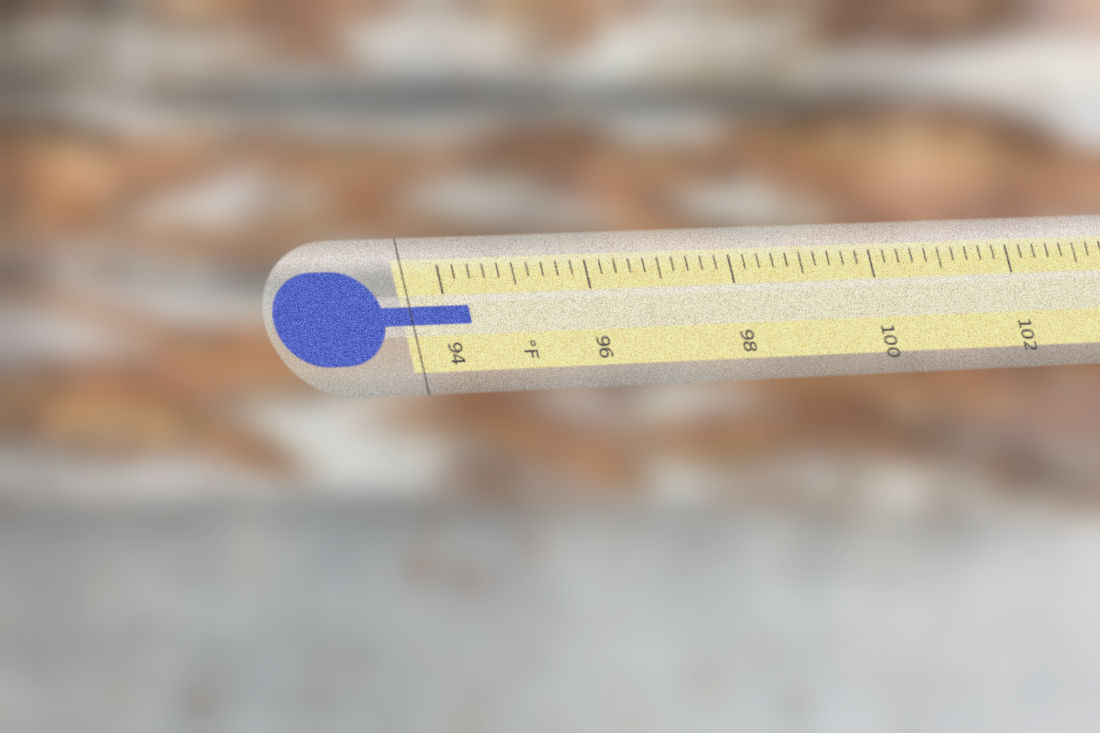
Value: **94.3** °F
